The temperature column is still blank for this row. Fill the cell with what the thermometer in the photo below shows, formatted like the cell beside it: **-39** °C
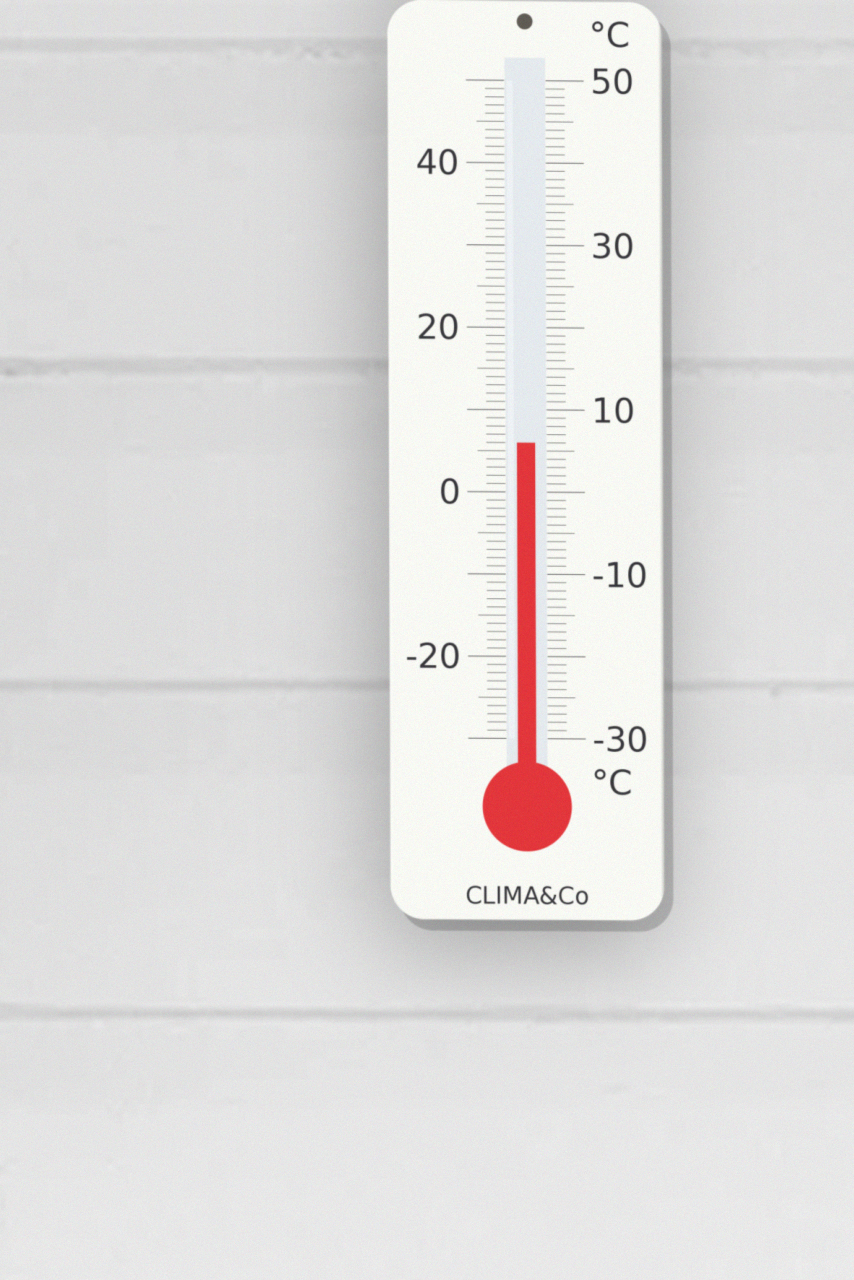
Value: **6** °C
